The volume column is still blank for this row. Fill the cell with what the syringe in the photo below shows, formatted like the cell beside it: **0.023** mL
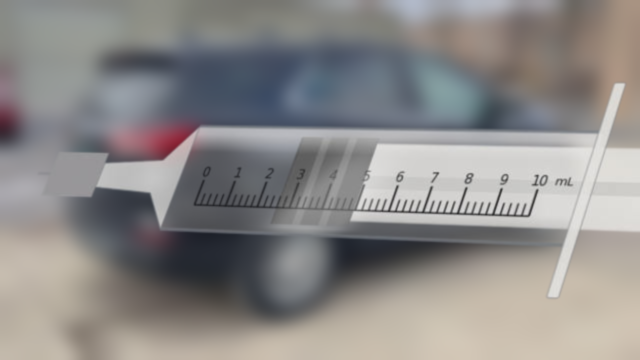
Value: **2.6** mL
